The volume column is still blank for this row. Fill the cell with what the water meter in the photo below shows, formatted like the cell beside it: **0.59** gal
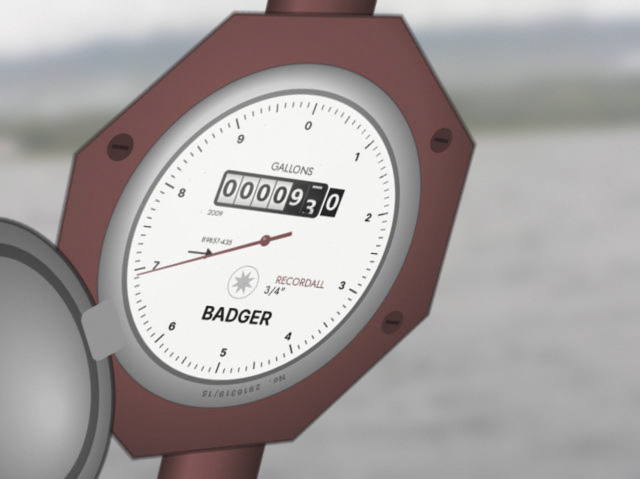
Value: **926.9** gal
